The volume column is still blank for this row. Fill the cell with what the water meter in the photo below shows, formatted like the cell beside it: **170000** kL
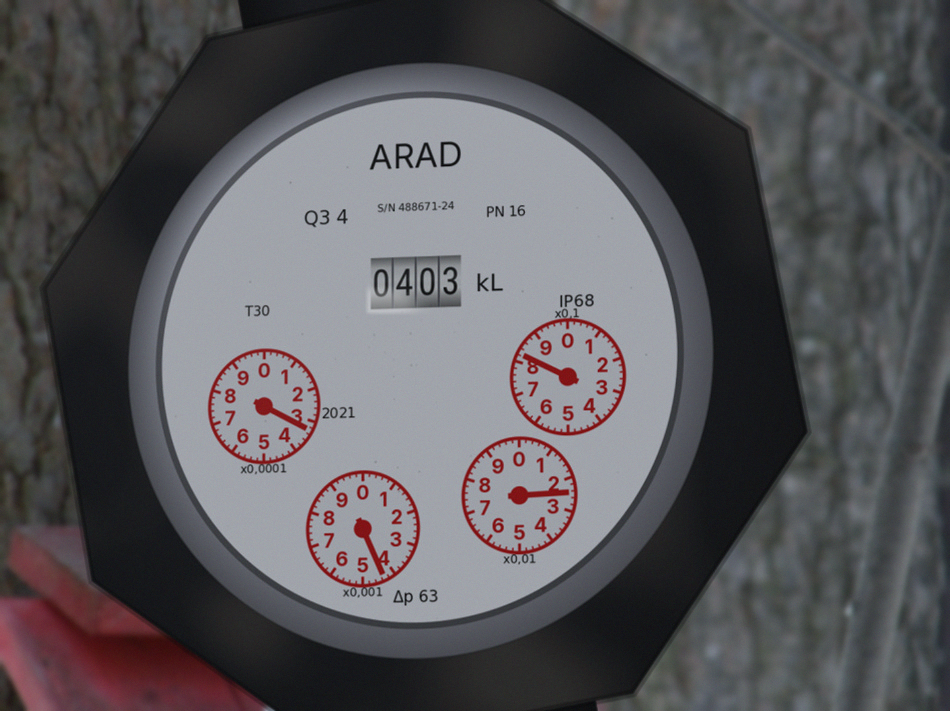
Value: **403.8243** kL
